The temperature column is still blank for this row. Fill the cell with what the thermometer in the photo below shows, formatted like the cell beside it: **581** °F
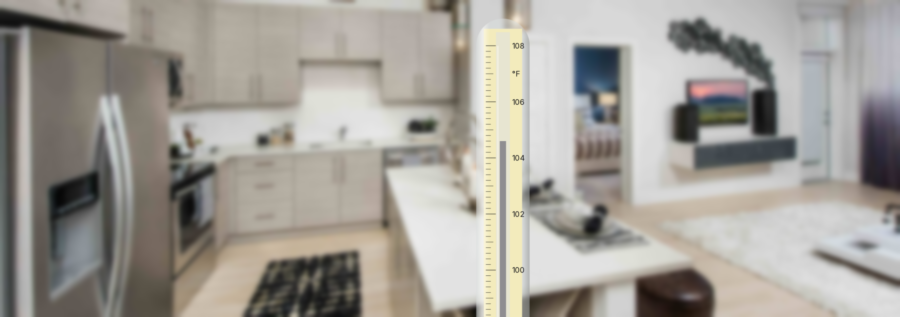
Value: **104.6** °F
